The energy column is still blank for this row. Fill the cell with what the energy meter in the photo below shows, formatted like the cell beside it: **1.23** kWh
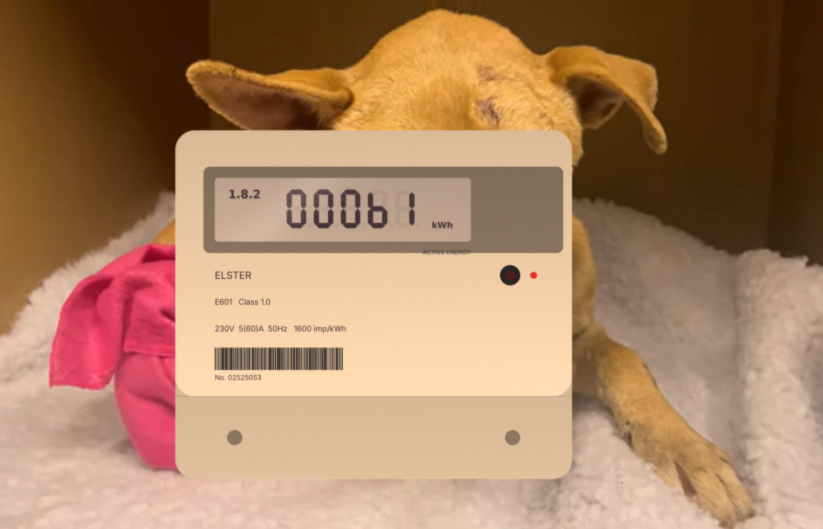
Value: **61** kWh
